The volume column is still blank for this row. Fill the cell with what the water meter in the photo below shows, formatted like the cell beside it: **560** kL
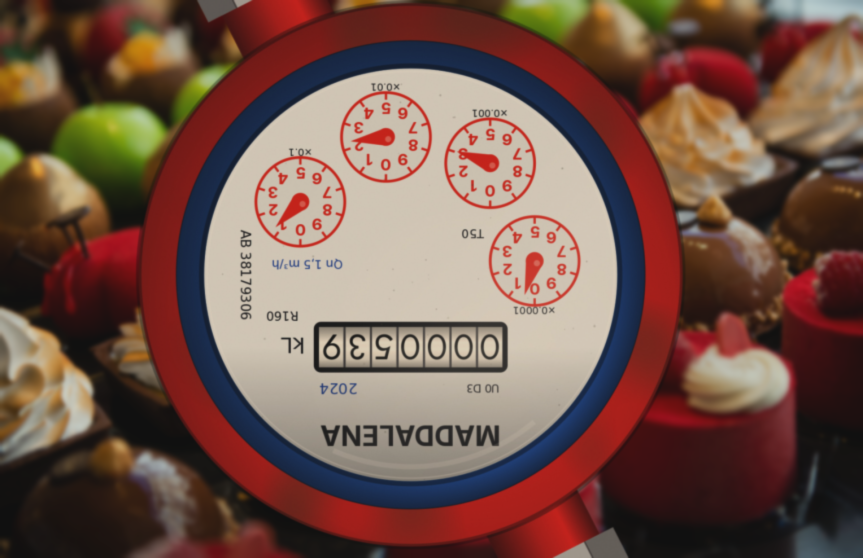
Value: **539.1230** kL
